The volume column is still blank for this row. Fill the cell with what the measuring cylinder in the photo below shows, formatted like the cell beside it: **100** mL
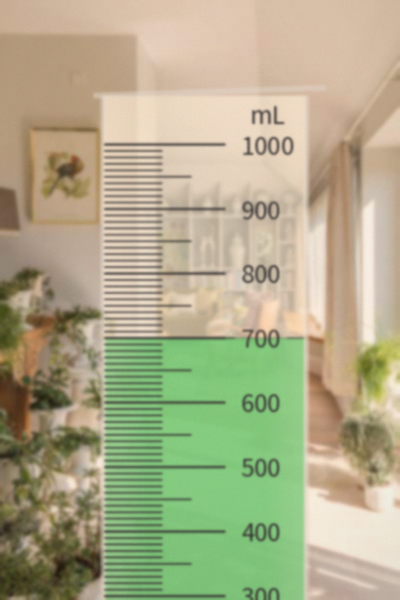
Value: **700** mL
